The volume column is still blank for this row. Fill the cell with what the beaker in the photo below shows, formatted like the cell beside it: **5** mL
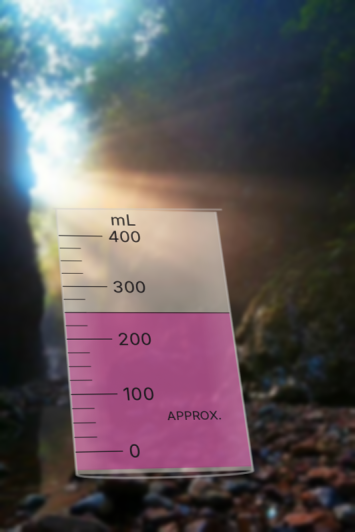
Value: **250** mL
